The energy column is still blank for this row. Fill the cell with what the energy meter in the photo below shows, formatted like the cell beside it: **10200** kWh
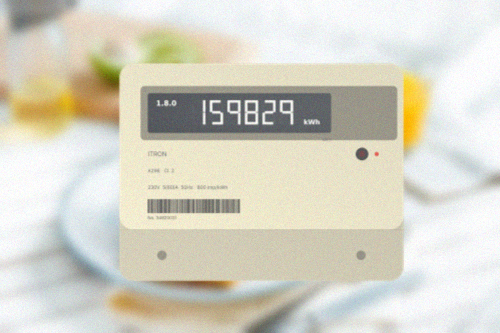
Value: **159829** kWh
